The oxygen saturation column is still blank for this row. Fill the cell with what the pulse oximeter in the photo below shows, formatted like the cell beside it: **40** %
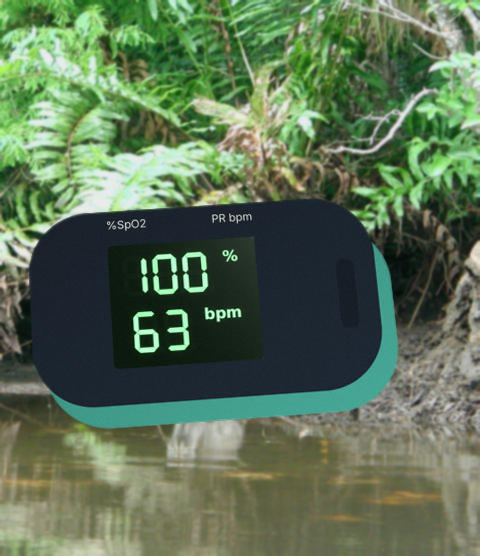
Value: **100** %
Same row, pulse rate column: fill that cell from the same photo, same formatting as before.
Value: **63** bpm
